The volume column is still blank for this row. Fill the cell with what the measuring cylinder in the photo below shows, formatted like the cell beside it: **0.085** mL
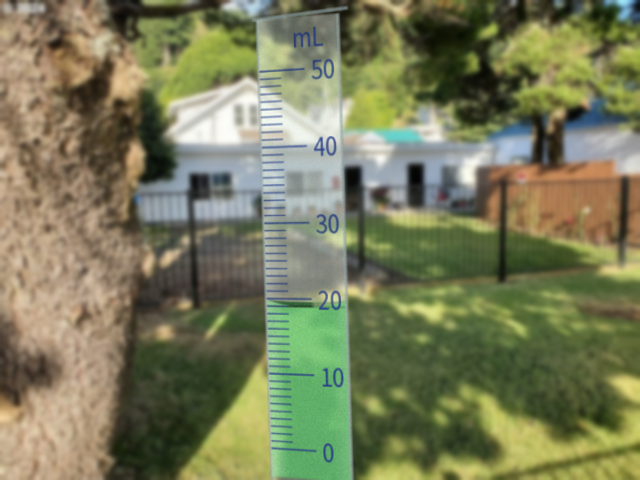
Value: **19** mL
